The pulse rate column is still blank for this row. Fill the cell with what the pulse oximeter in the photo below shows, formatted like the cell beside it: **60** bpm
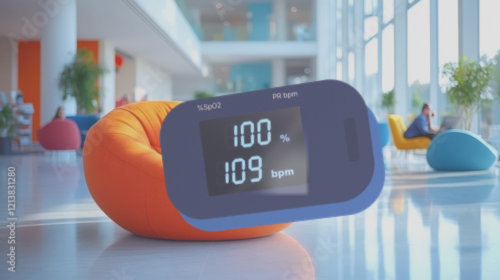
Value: **109** bpm
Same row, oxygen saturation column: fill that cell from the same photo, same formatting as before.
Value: **100** %
